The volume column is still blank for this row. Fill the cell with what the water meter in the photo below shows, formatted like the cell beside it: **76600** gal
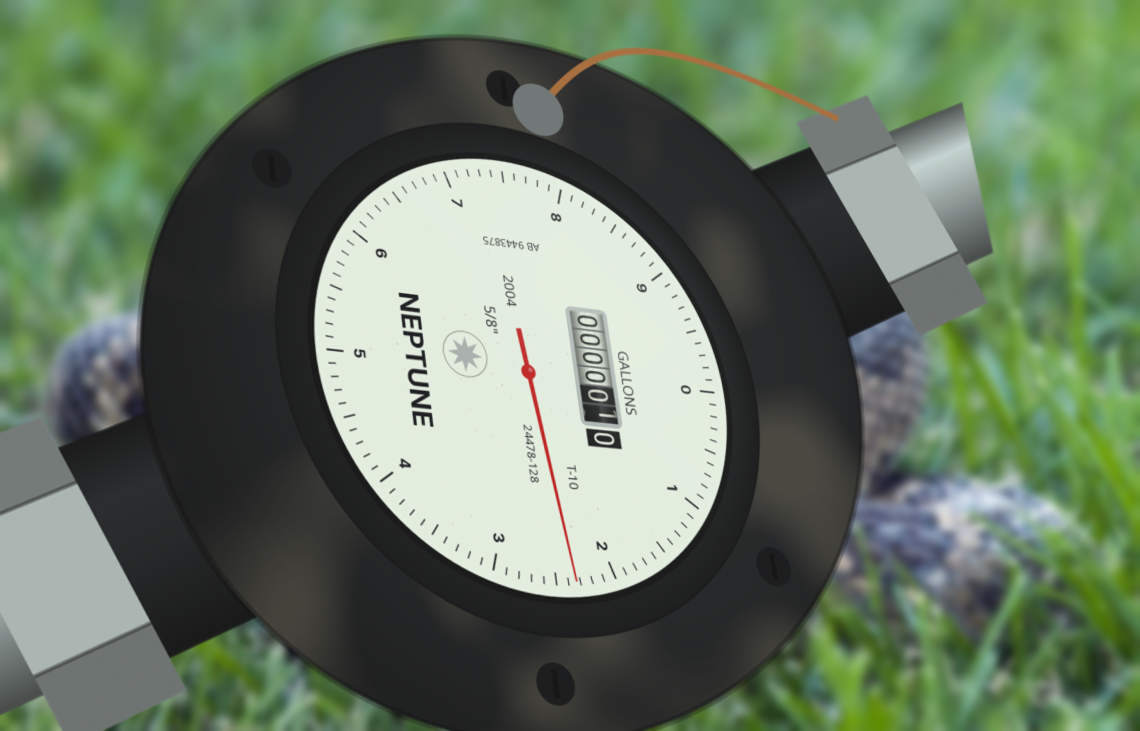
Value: **12.3** gal
